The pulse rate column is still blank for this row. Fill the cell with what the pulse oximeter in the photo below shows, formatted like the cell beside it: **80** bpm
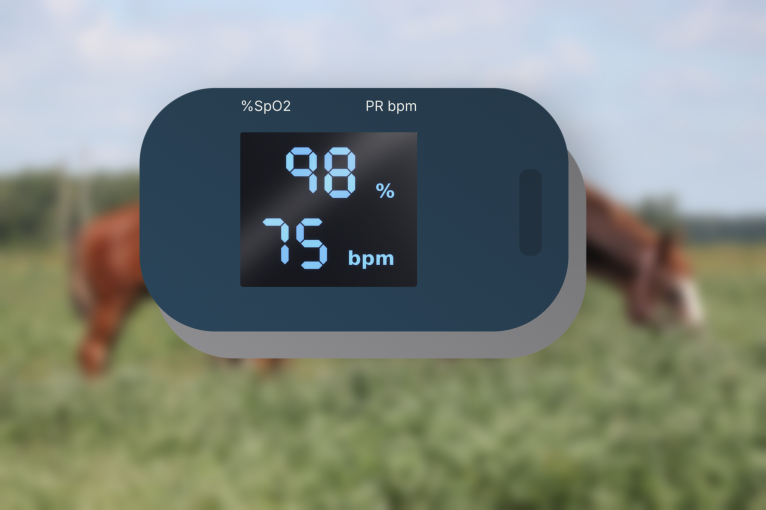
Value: **75** bpm
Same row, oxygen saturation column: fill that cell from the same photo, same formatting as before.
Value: **98** %
